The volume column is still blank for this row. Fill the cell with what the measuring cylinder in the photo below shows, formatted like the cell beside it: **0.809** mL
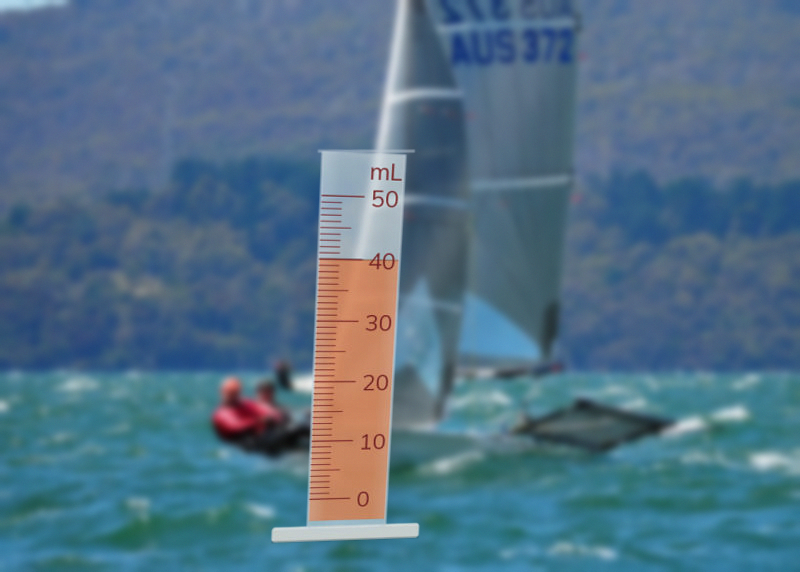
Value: **40** mL
